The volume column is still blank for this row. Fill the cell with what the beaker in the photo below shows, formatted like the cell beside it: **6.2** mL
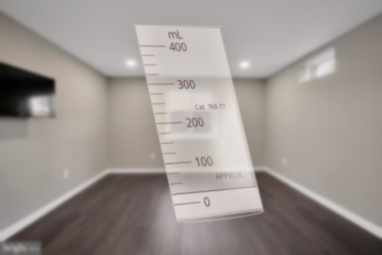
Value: **25** mL
